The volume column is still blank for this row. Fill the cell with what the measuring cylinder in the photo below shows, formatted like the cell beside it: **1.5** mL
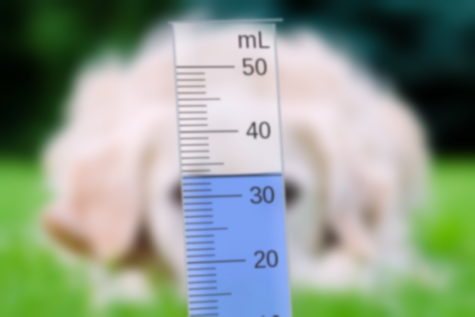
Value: **33** mL
